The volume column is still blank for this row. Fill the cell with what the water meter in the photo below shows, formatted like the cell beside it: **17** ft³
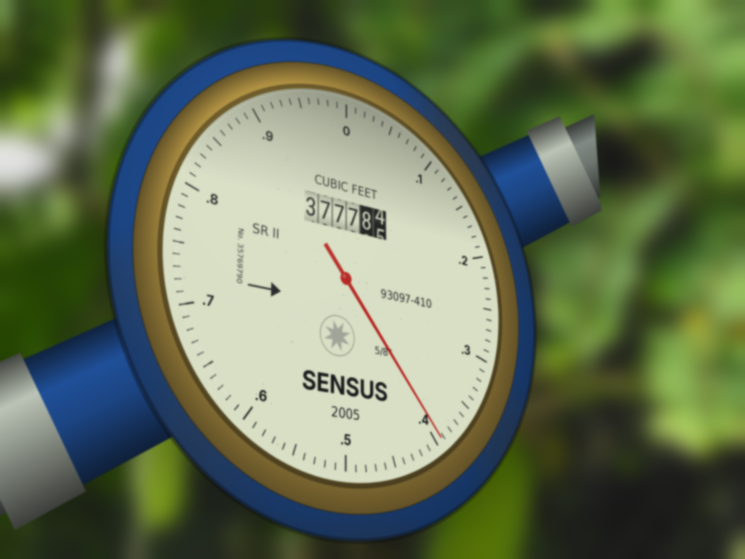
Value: **377784.39** ft³
